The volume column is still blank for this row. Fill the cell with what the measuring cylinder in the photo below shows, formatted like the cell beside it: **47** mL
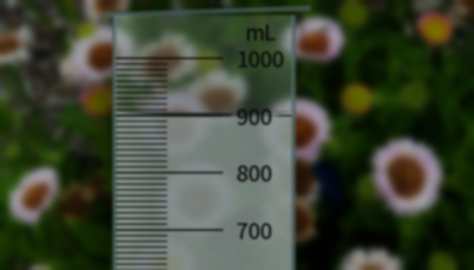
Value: **900** mL
